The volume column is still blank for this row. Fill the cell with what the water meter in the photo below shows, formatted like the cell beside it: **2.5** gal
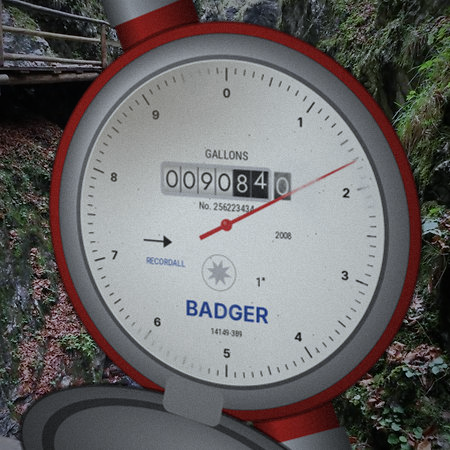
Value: **90841.7** gal
